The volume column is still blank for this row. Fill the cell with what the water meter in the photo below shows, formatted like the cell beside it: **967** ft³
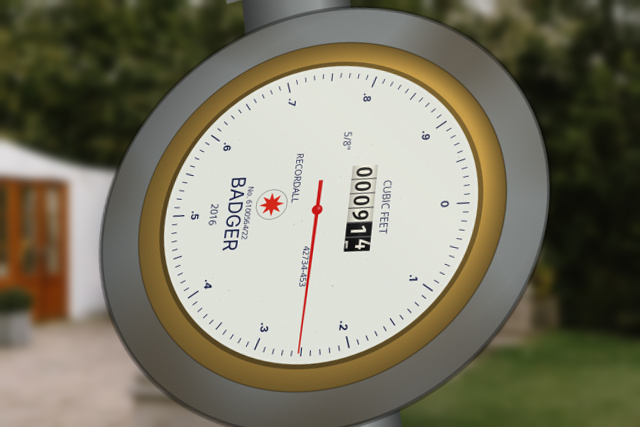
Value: **914.25** ft³
